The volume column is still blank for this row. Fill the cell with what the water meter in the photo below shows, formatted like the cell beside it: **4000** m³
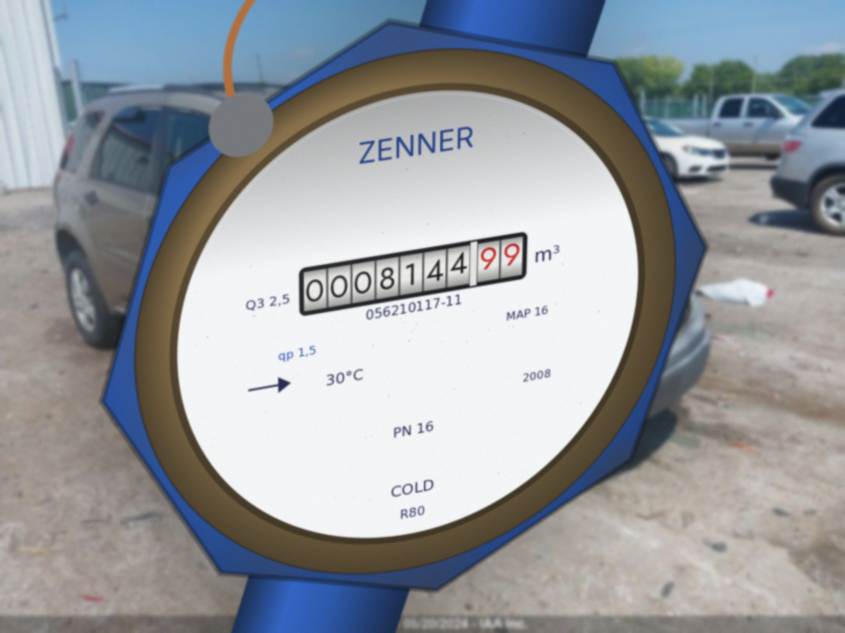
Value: **8144.99** m³
